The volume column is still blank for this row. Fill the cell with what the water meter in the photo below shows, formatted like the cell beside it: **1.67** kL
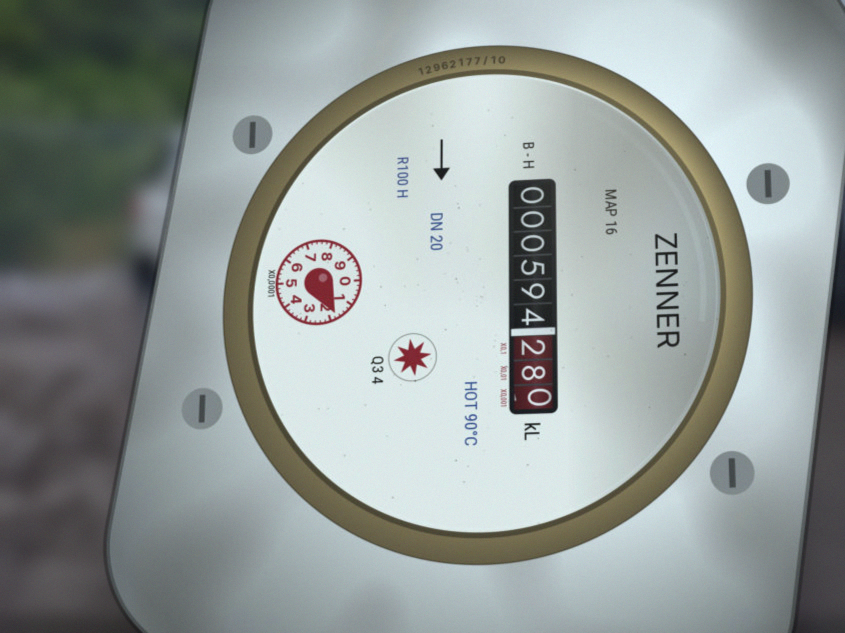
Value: **594.2801** kL
